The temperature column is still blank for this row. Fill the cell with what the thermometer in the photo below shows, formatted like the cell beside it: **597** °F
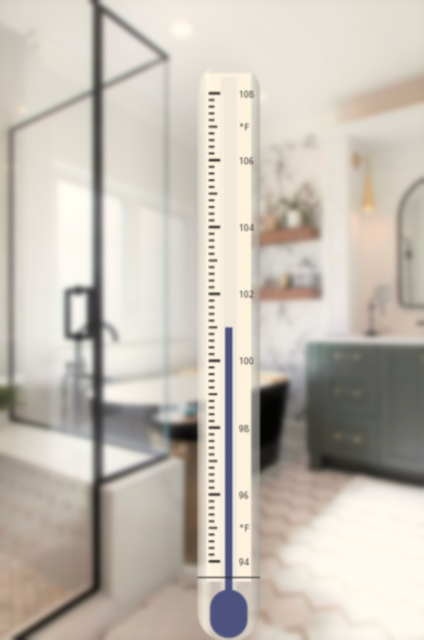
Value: **101** °F
